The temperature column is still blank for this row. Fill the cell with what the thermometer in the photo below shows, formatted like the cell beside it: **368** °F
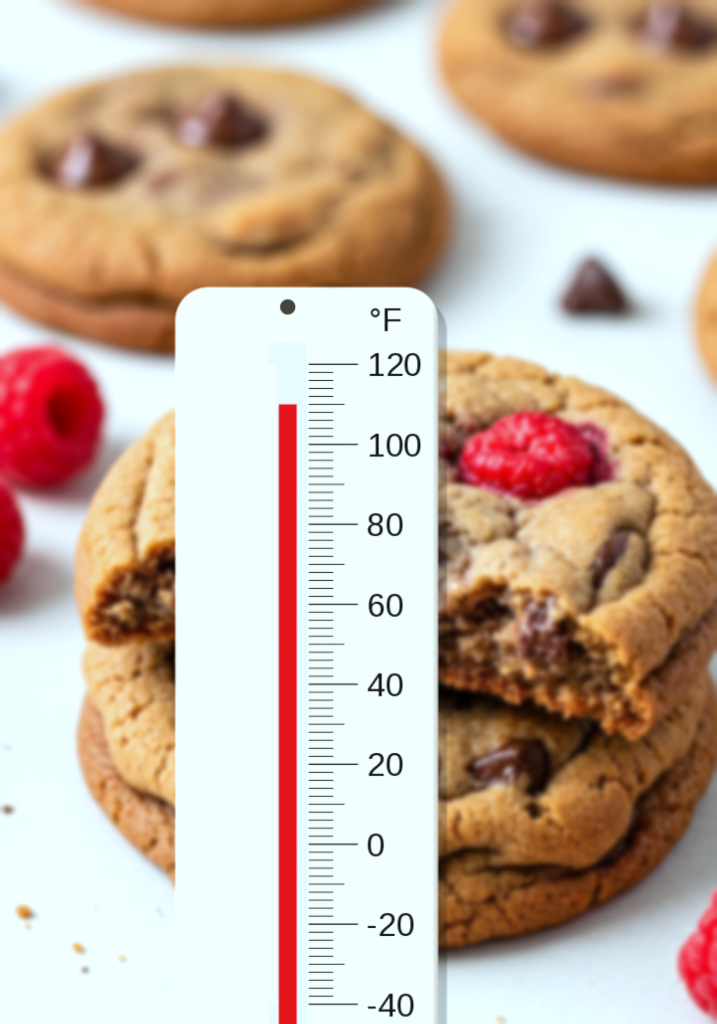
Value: **110** °F
